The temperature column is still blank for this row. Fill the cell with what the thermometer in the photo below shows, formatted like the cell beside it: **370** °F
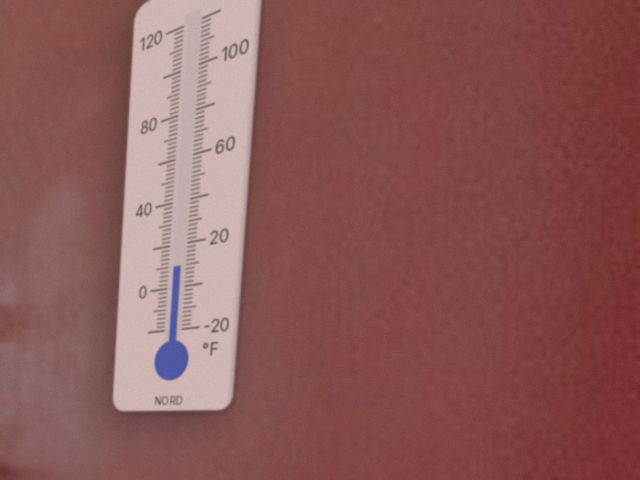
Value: **10** °F
